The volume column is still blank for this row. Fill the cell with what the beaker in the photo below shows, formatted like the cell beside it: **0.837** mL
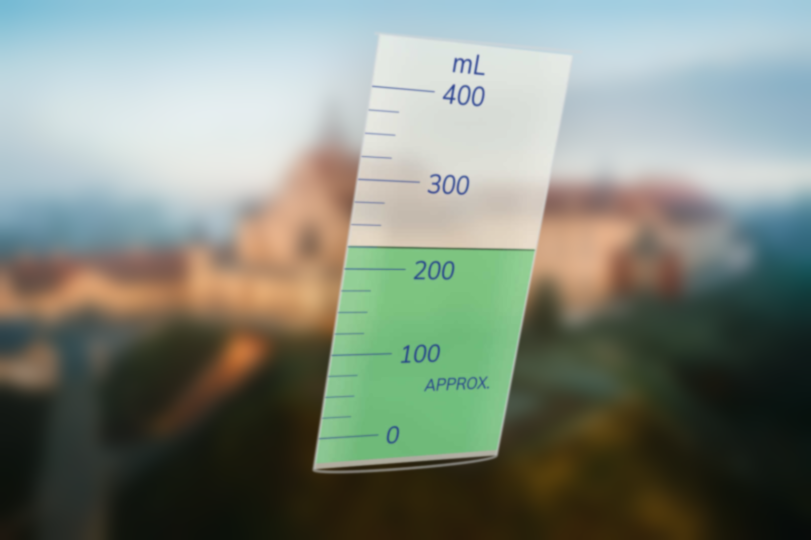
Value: **225** mL
